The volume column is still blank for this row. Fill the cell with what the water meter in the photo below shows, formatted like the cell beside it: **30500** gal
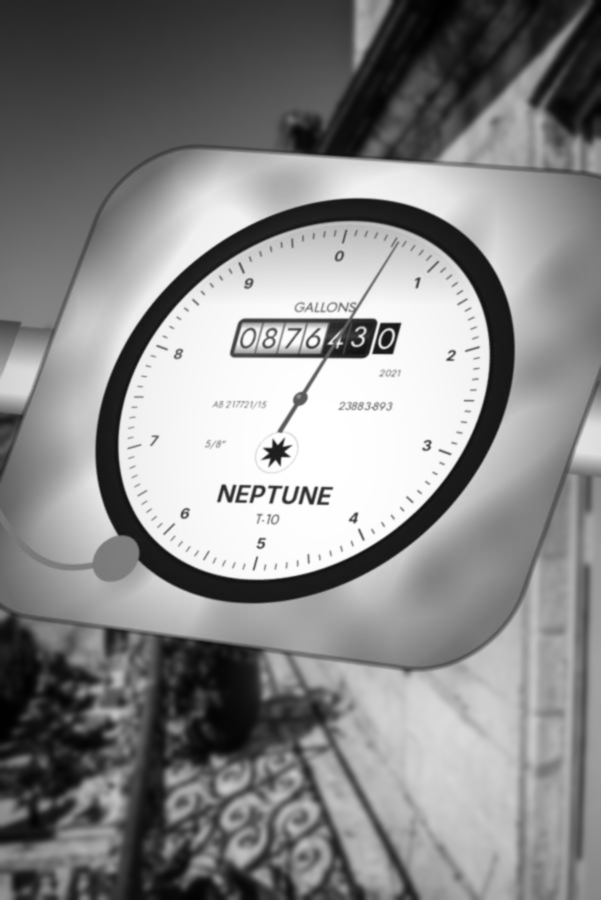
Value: **876430.5** gal
